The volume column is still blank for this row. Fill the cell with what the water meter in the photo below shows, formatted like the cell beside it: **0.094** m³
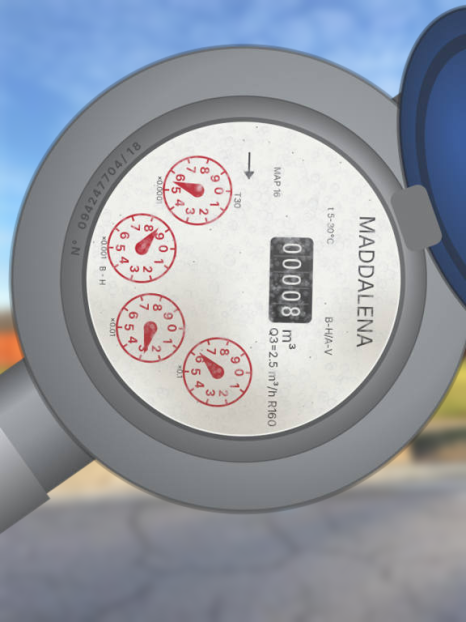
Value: **8.6285** m³
